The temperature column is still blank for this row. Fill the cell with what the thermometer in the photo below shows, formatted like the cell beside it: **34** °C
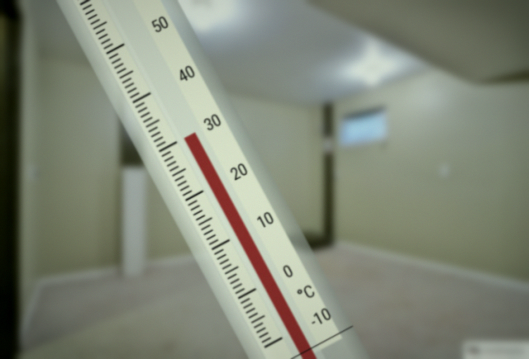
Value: **30** °C
